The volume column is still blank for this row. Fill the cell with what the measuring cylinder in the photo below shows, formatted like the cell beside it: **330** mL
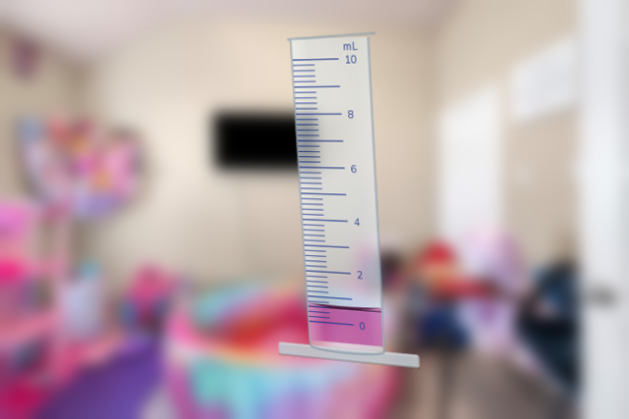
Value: **0.6** mL
